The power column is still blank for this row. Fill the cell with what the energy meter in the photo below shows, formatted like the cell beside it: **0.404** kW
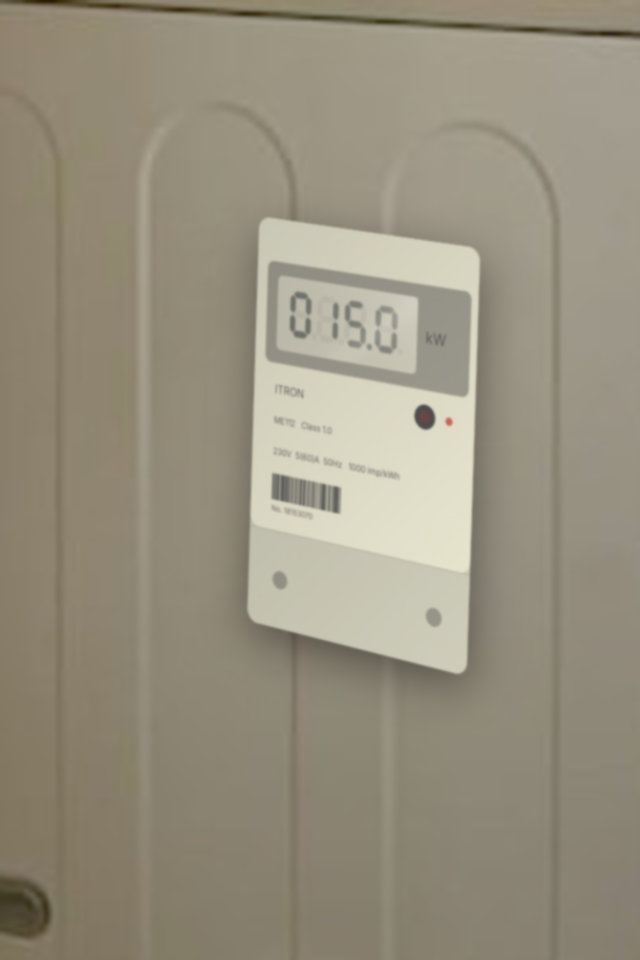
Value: **15.0** kW
